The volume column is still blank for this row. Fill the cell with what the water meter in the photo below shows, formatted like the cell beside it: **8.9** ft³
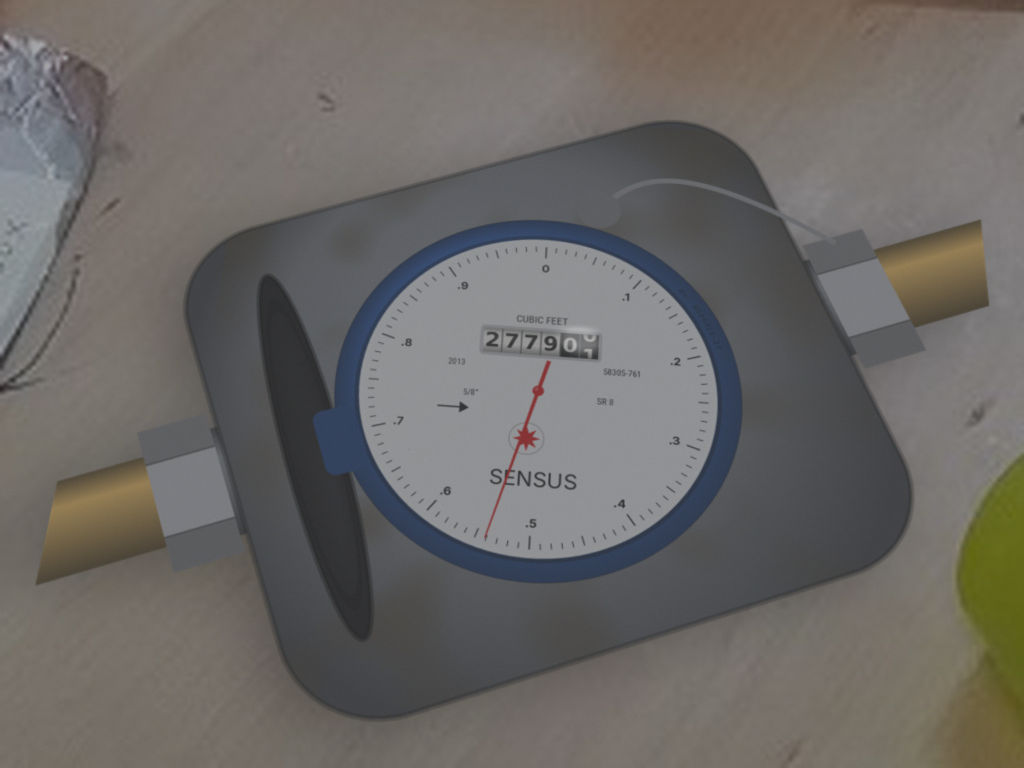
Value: **277900.54** ft³
